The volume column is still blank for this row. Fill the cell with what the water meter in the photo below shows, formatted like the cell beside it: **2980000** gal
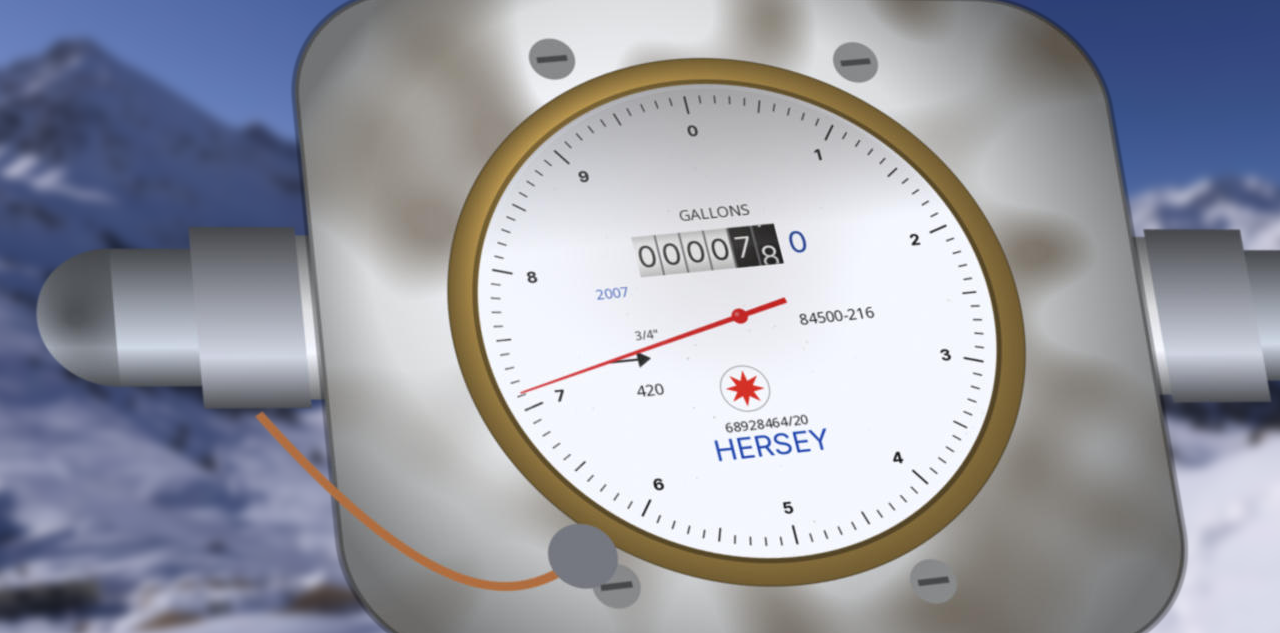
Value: **777.1** gal
